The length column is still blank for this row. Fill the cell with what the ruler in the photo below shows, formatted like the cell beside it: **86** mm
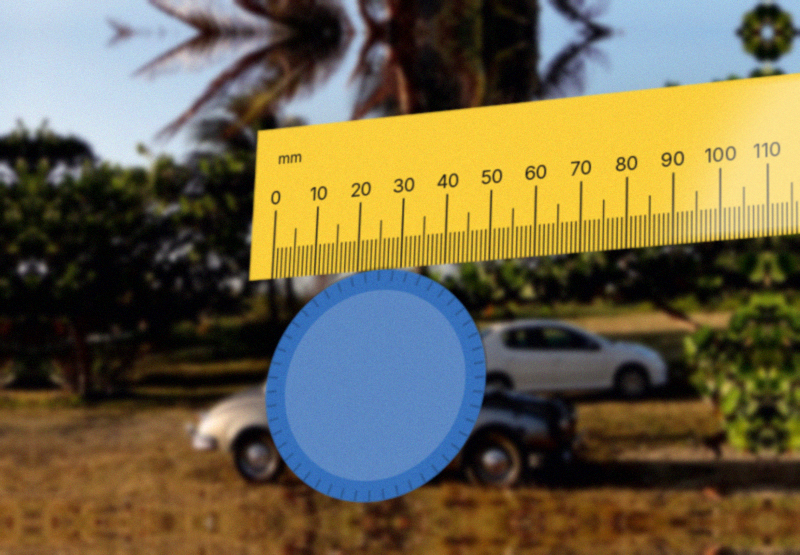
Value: **50** mm
